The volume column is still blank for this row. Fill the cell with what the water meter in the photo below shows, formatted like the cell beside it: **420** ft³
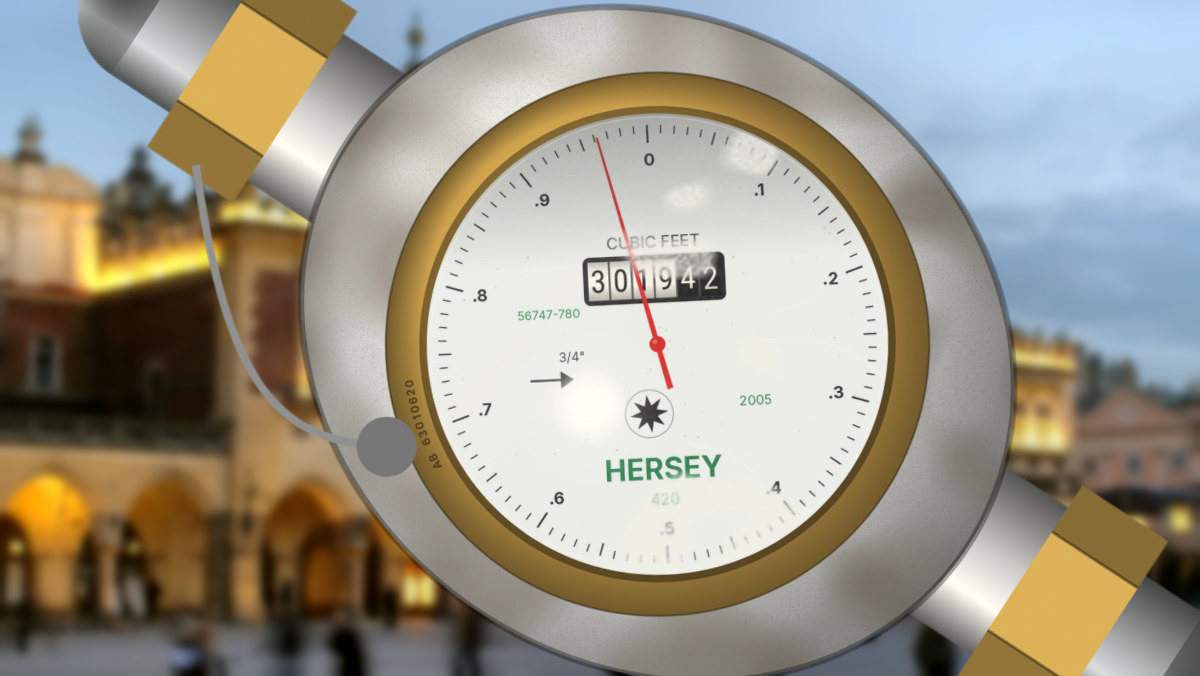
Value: **301941.96** ft³
